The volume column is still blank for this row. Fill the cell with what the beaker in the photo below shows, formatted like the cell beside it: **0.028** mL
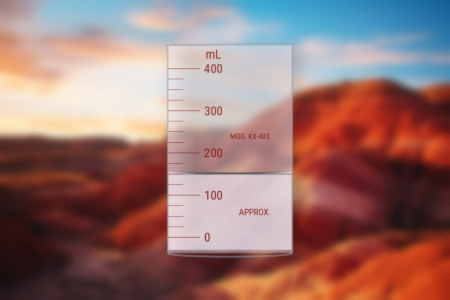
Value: **150** mL
